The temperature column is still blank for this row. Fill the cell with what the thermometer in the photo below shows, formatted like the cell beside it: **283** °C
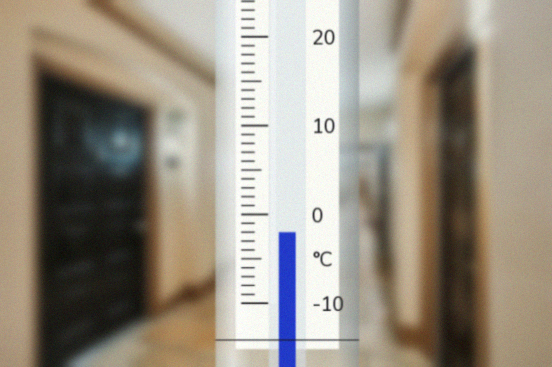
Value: **-2** °C
